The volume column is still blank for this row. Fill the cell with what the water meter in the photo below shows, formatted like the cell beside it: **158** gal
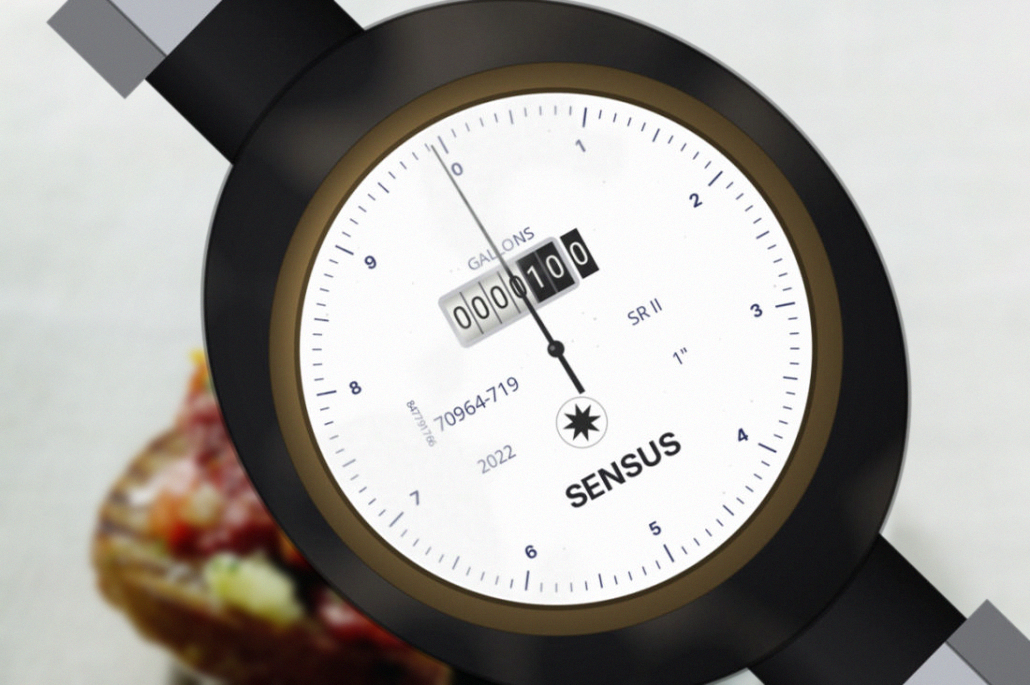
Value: **99.9** gal
